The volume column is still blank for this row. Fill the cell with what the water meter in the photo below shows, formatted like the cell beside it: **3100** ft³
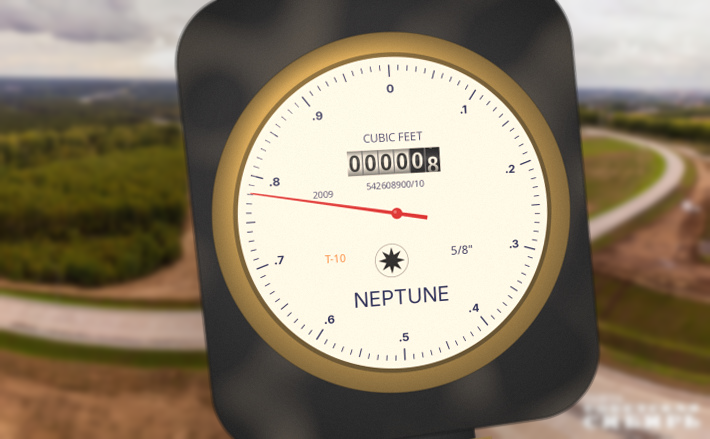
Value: **7.78** ft³
